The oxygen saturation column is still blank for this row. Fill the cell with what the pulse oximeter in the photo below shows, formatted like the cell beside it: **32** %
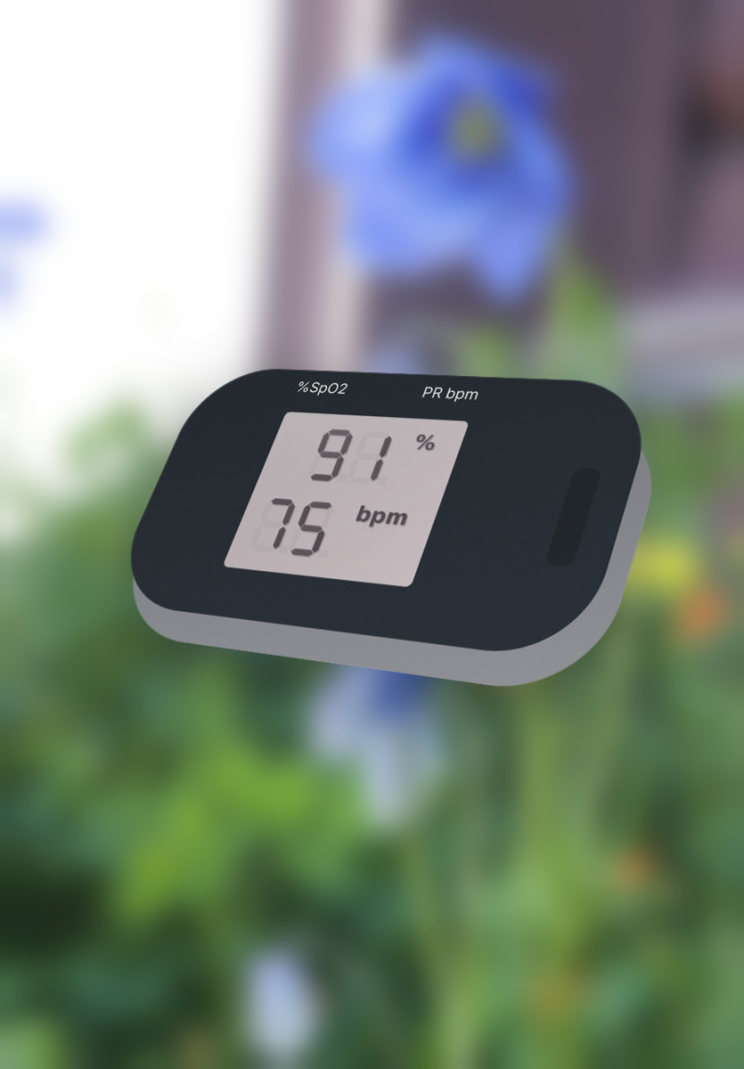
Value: **91** %
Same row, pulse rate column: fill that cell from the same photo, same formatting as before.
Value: **75** bpm
